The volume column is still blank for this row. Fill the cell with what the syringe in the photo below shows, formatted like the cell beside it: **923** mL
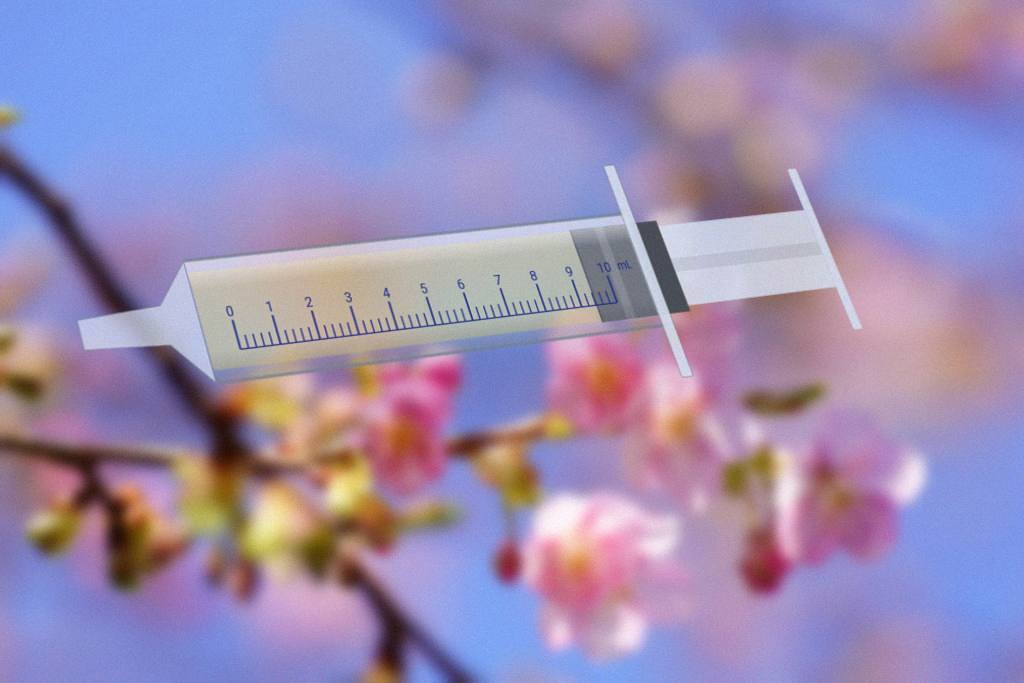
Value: **9.4** mL
